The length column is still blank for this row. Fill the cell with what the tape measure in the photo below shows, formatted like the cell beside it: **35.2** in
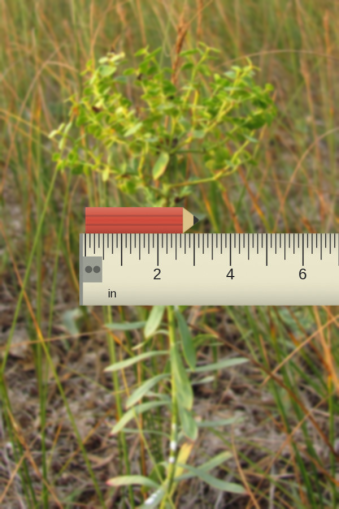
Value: **3.125** in
